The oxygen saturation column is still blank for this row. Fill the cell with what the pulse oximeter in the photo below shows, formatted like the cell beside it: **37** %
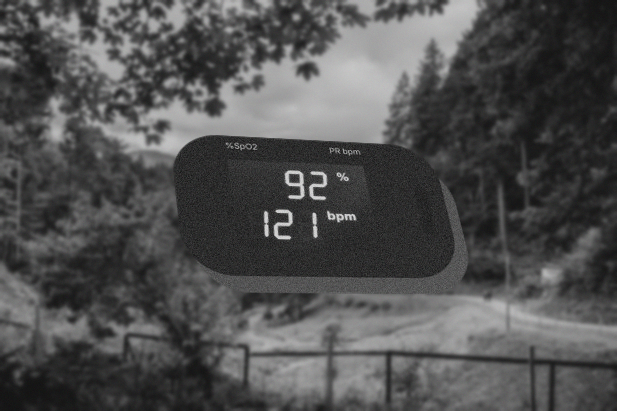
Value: **92** %
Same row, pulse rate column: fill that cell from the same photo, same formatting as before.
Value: **121** bpm
